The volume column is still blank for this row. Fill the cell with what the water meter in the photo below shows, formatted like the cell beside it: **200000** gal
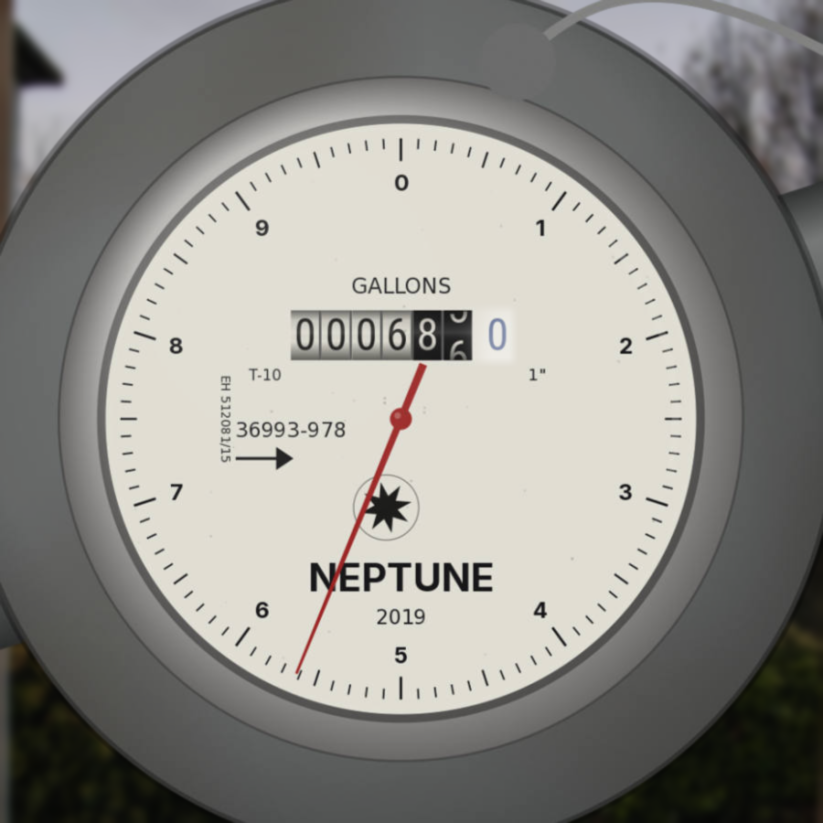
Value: **6855.6** gal
